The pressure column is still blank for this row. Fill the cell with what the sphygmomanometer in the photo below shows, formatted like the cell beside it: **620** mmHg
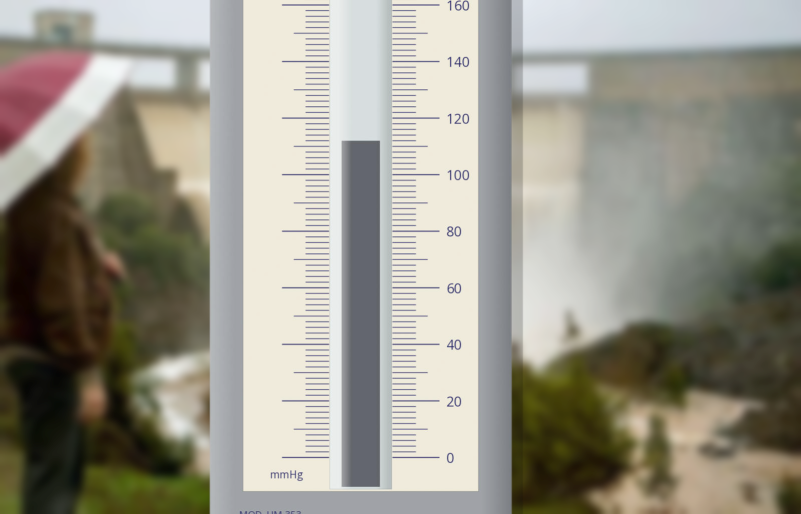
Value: **112** mmHg
